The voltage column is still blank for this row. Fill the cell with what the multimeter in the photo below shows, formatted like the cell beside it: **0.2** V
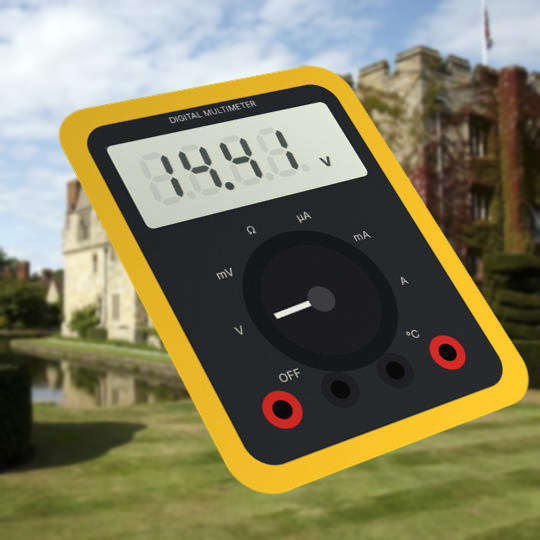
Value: **14.41** V
